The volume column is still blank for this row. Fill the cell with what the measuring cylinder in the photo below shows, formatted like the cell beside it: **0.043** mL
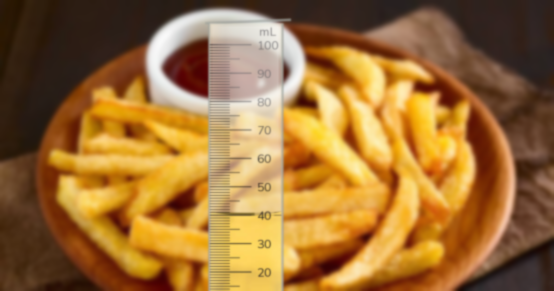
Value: **40** mL
